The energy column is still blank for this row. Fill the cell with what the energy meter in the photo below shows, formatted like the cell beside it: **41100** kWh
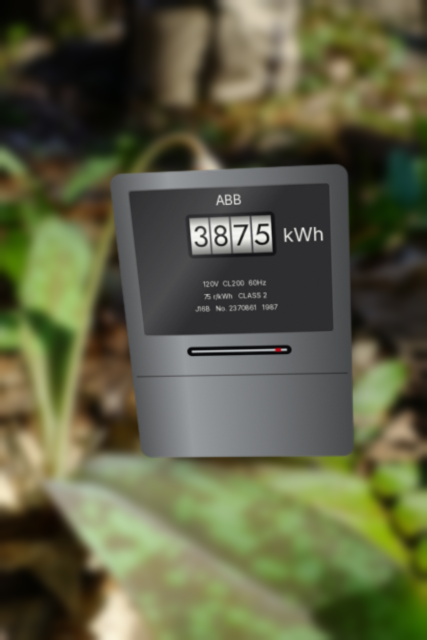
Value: **3875** kWh
